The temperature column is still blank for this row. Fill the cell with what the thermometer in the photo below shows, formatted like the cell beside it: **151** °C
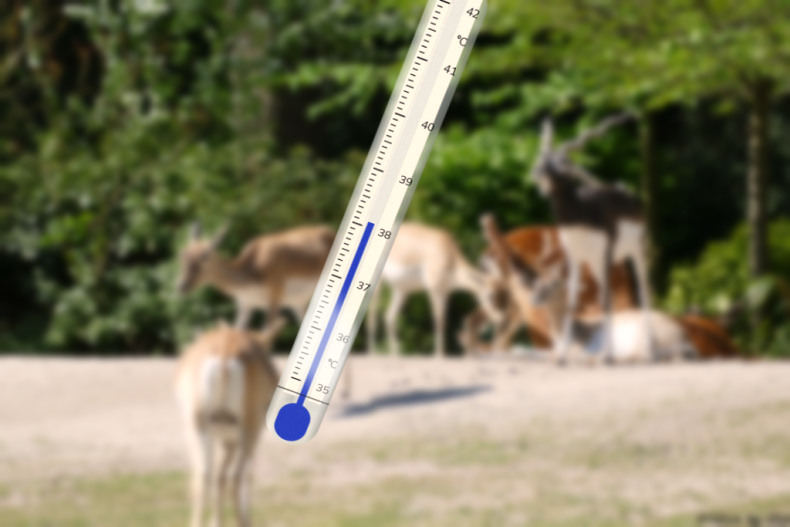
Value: **38.1** °C
